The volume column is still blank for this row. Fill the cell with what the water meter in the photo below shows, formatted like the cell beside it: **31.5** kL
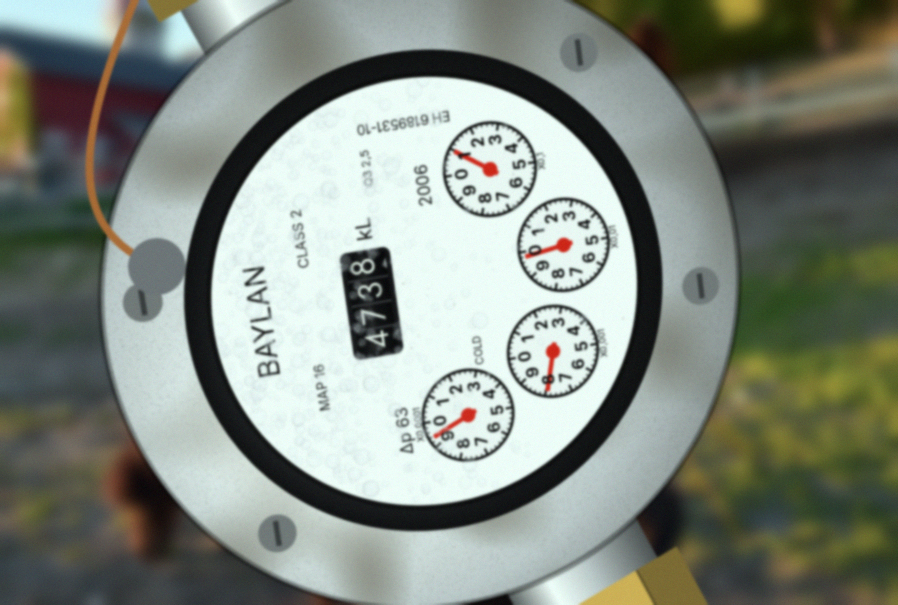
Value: **4738.0979** kL
